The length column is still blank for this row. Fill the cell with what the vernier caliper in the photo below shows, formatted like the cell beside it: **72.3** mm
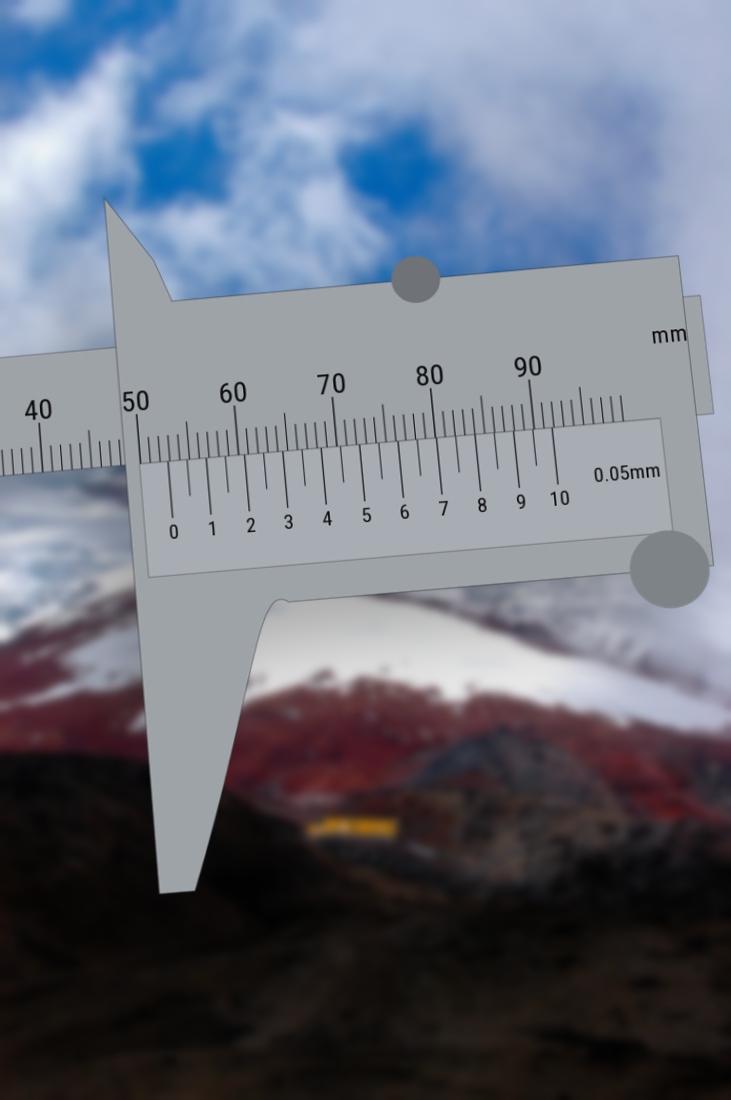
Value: **52.8** mm
